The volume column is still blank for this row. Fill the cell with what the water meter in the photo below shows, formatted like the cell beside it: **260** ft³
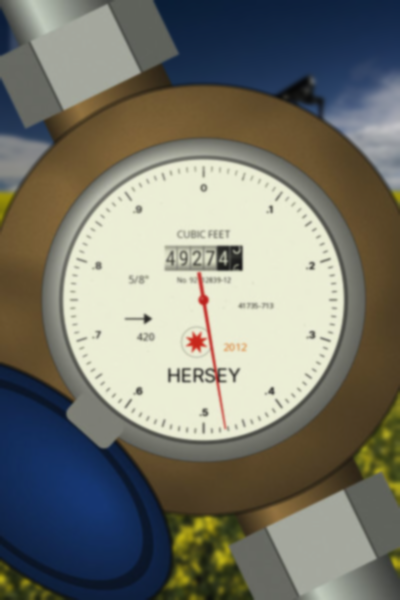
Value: **492745.47** ft³
